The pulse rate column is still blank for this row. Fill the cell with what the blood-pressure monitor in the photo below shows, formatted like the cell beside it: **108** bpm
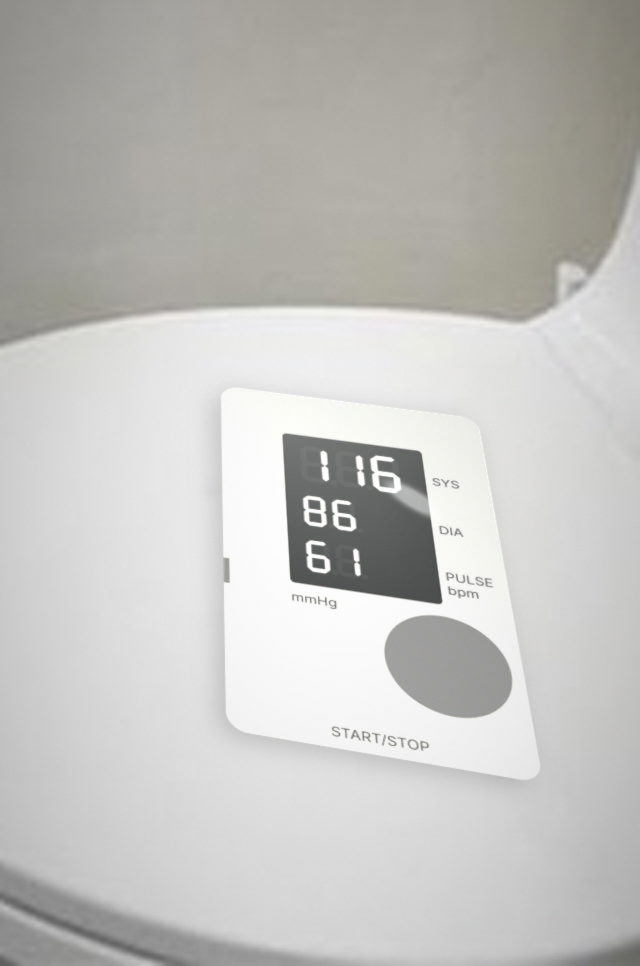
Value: **61** bpm
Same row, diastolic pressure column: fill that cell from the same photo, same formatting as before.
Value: **86** mmHg
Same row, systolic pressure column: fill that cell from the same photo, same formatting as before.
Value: **116** mmHg
